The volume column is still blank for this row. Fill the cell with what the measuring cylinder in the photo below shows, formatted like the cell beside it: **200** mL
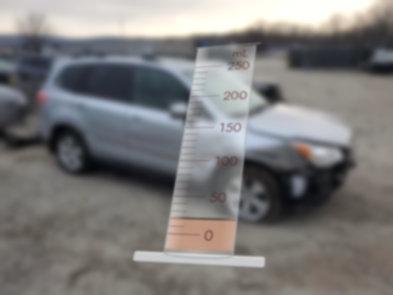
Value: **20** mL
